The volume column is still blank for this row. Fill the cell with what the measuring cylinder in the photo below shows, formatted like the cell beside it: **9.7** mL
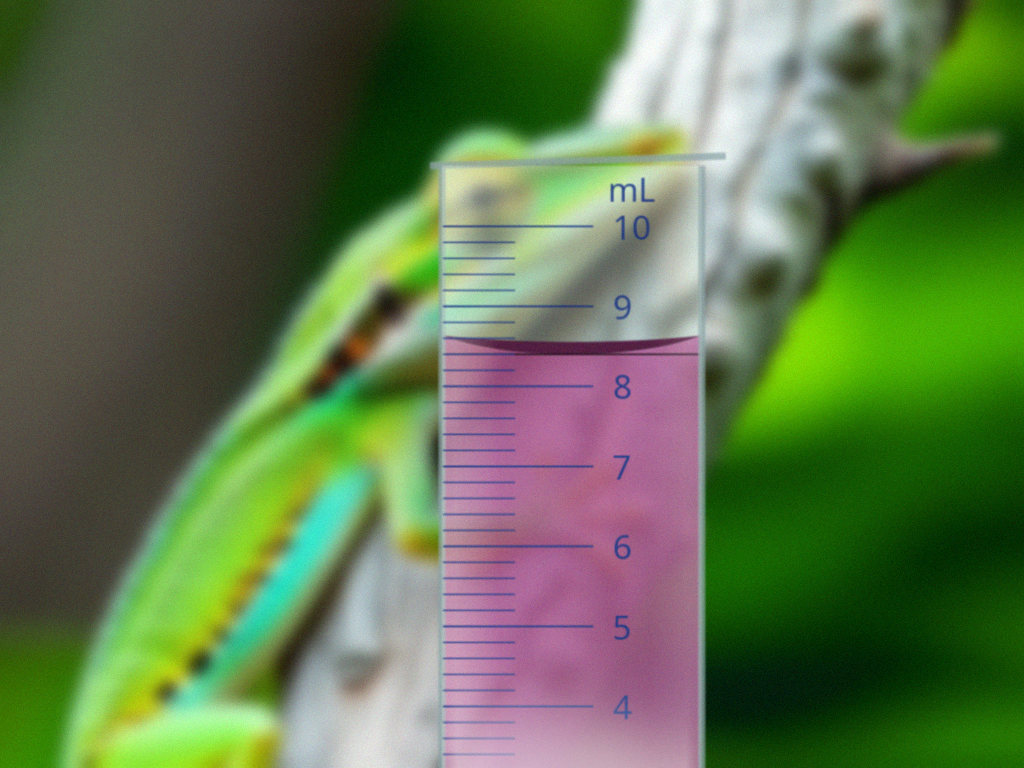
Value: **8.4** mL
